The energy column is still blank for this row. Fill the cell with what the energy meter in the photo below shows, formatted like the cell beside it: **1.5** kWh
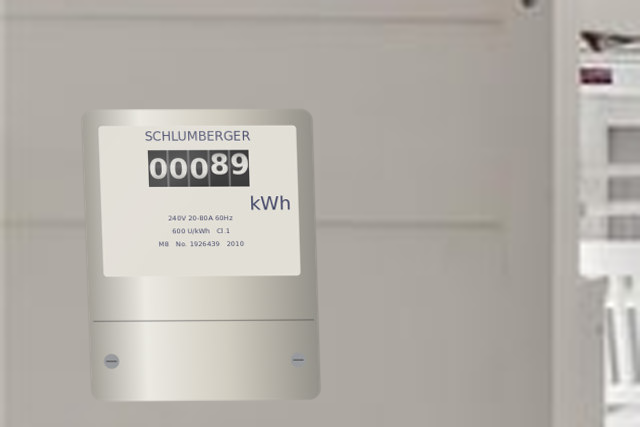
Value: **89** kWh
